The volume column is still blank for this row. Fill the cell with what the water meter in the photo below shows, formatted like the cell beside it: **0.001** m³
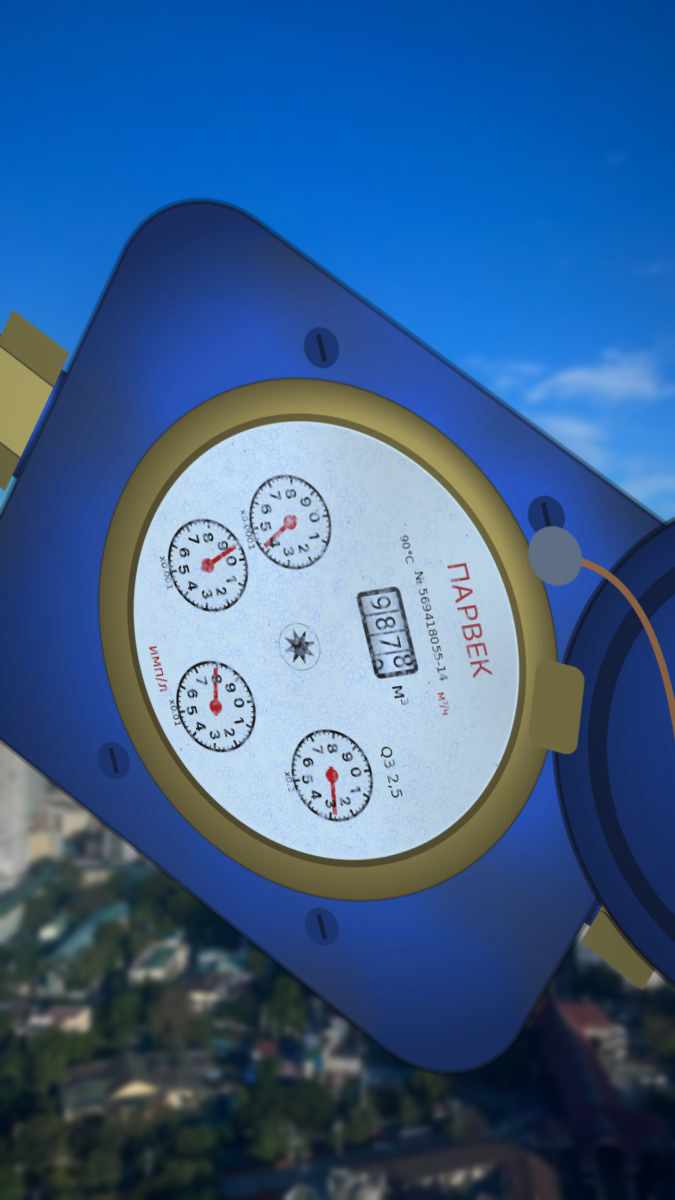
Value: **9878.2794** m³
